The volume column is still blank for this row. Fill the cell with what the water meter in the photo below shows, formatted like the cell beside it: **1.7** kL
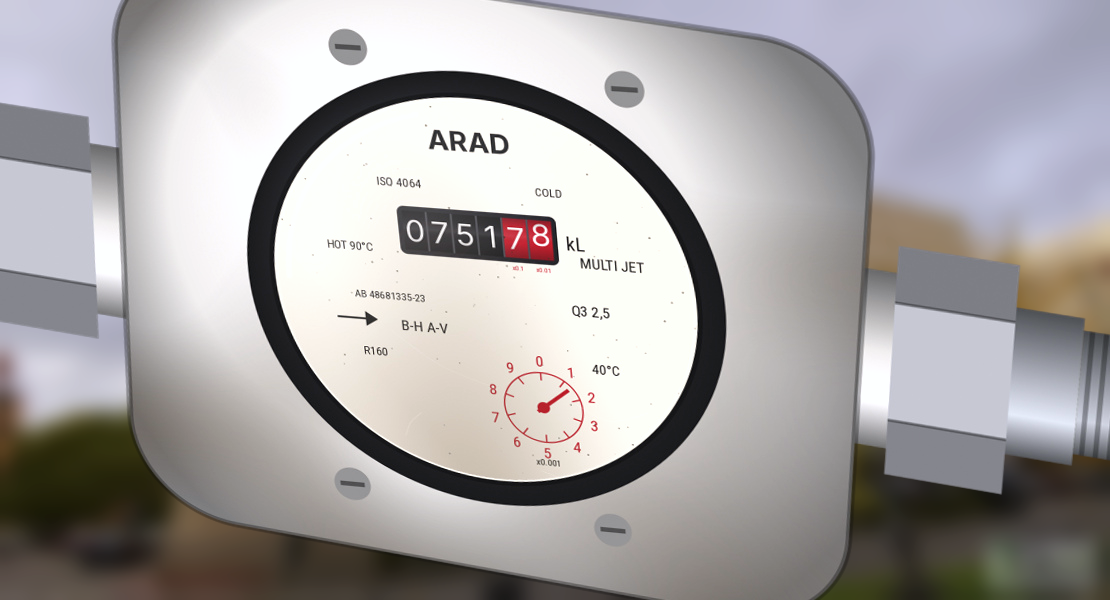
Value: **751.781** kL
